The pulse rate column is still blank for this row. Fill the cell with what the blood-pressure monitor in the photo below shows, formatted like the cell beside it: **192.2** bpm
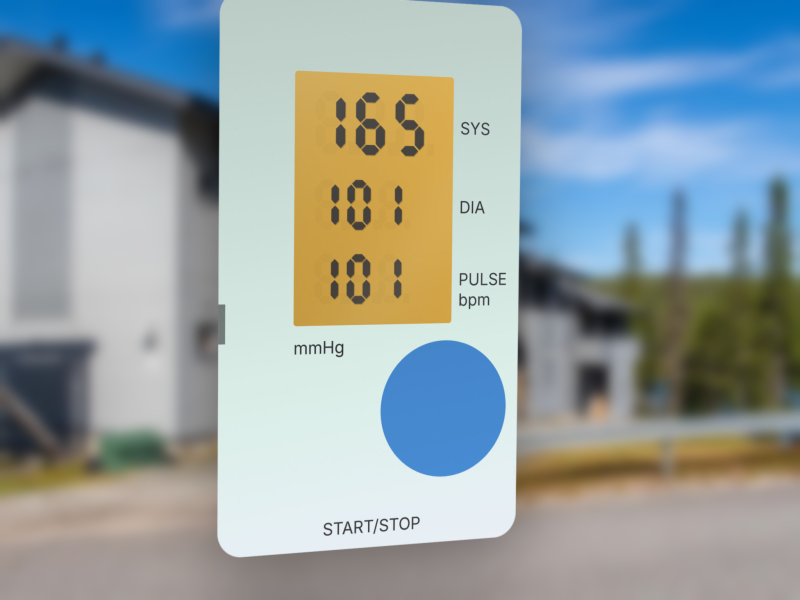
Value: **101** bpm
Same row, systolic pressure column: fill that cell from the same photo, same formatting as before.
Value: **165** mmHg
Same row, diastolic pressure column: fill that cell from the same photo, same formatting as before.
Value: **101** mmHg
